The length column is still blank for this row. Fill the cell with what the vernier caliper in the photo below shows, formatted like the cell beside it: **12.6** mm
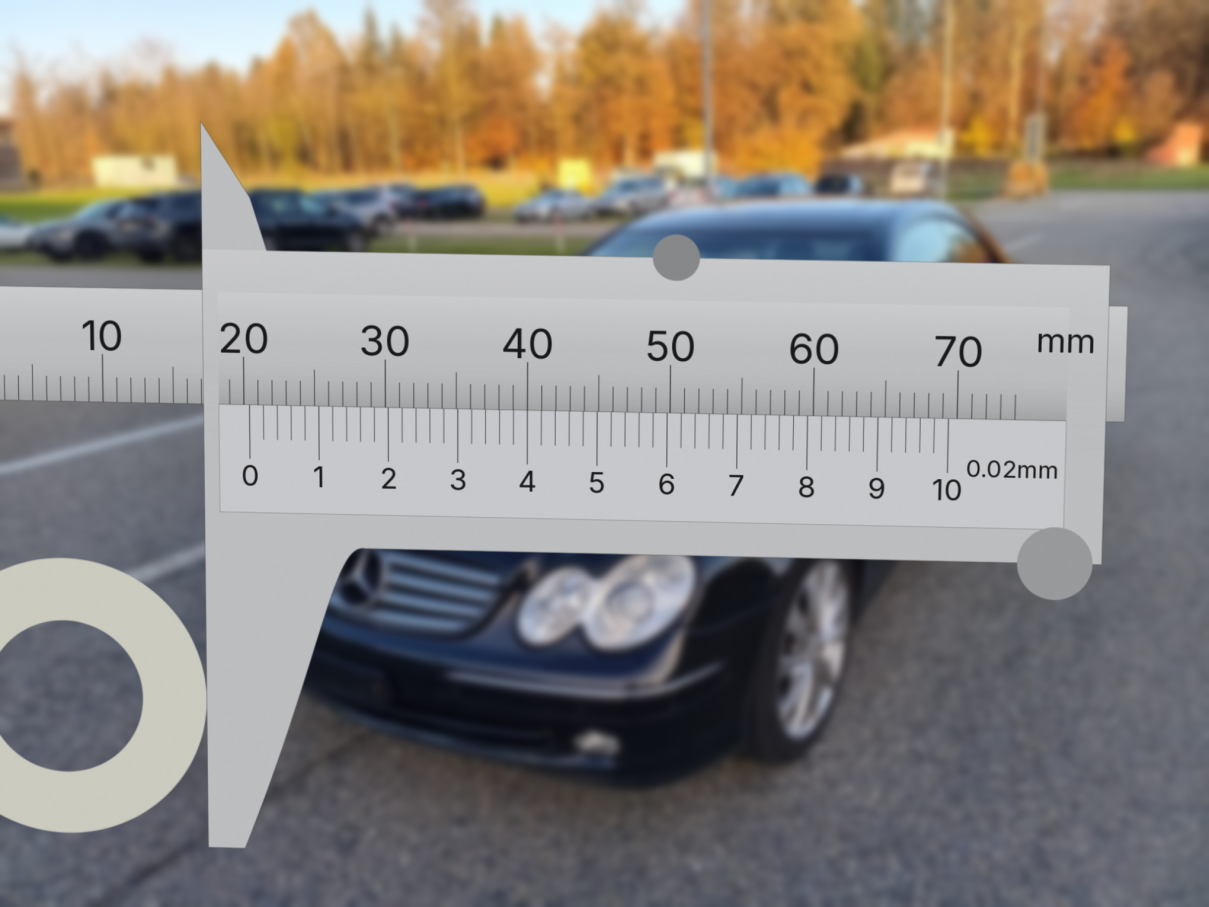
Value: **20.4** mm
